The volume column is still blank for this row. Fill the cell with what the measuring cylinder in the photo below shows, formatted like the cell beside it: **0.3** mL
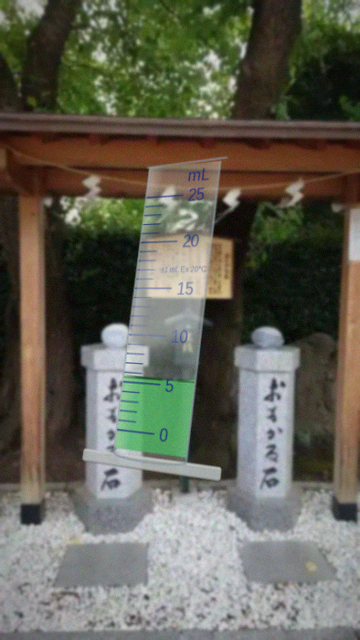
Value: **5.5** mL
